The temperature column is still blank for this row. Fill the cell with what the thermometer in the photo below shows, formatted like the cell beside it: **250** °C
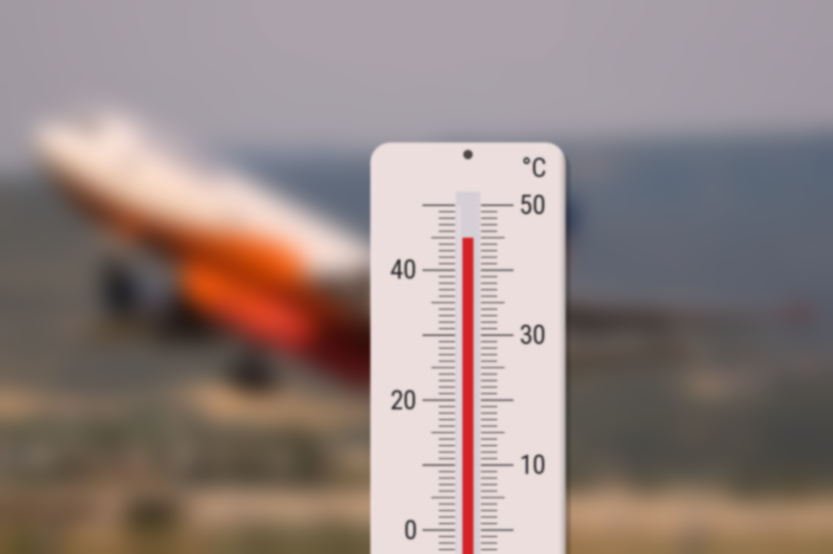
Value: **45** °C
